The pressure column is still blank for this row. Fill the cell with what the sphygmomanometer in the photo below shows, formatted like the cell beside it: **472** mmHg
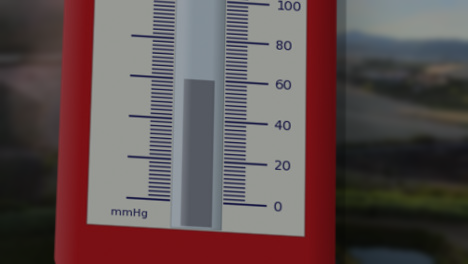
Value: **60** mmHg
